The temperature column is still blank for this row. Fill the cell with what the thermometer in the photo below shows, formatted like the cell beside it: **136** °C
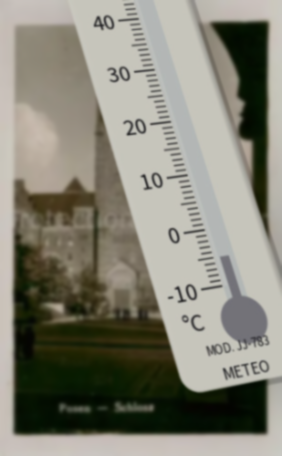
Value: **-5** °C
